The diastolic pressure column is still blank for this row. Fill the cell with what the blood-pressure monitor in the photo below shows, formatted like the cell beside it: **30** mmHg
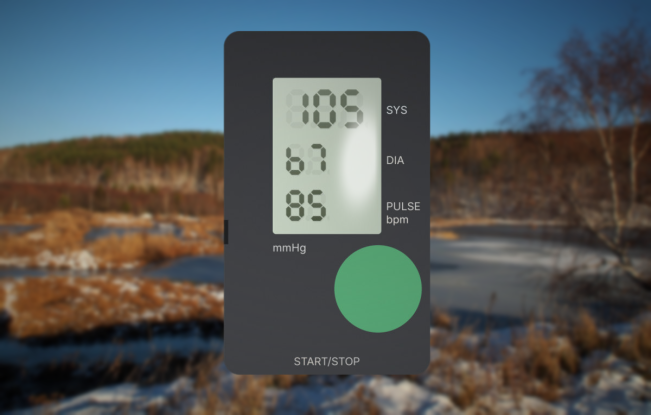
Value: **67** mmHg
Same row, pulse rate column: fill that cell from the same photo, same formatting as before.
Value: **85** bpm
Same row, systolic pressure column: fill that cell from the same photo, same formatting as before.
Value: **105** mmHg
